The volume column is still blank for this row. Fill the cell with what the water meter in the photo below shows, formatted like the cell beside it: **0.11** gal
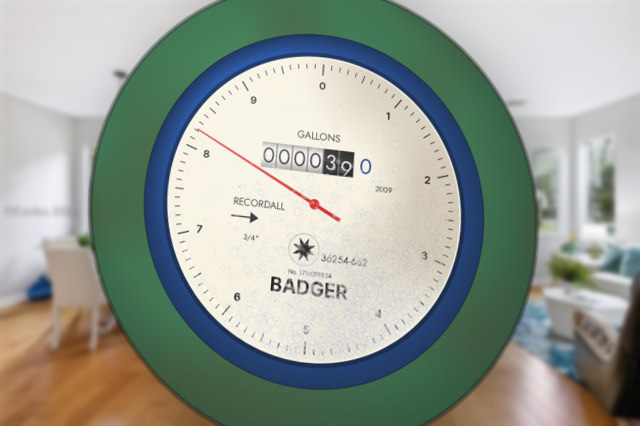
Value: **388.2** gal
